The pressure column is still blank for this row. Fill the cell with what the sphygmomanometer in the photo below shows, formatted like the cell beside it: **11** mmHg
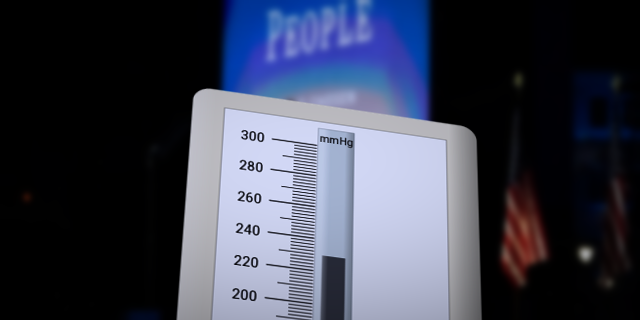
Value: **230** mmHg
